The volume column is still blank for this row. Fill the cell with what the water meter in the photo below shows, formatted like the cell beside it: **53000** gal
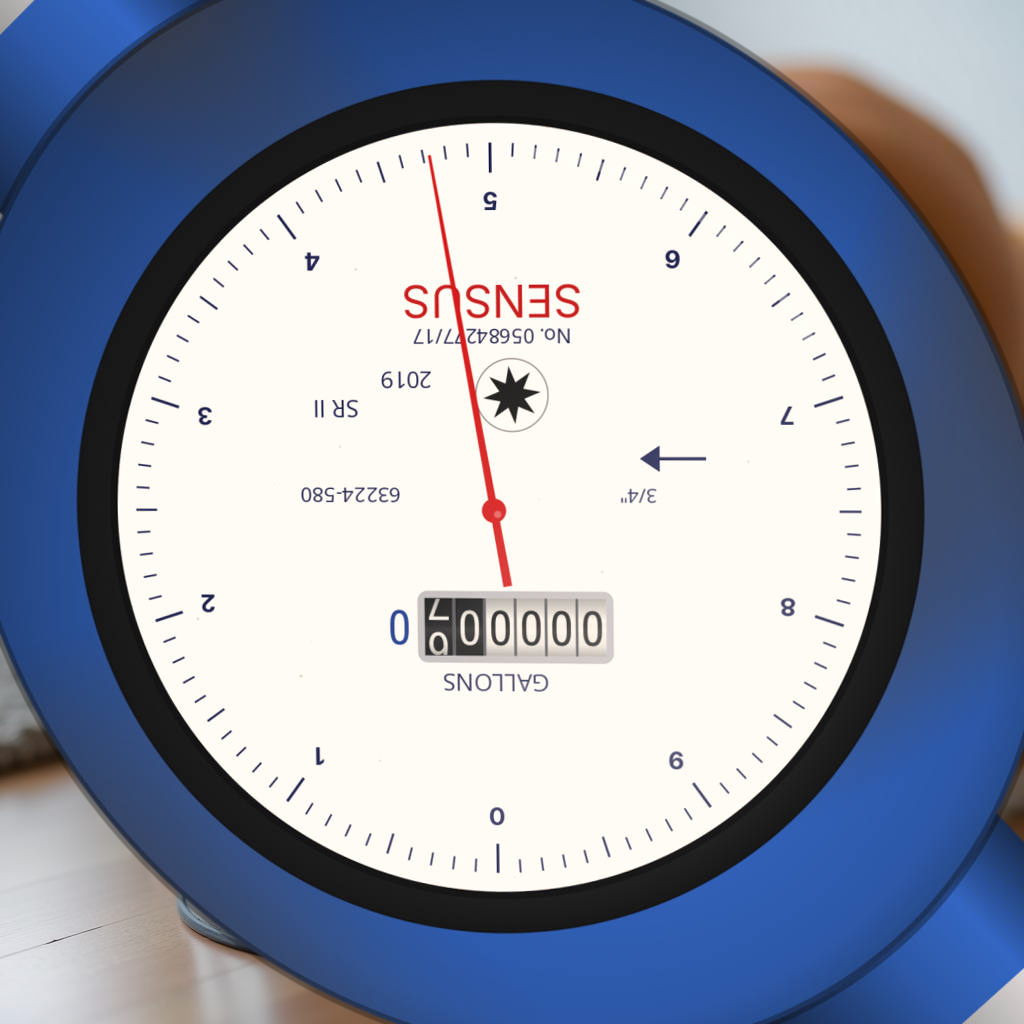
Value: **64.7** gal
